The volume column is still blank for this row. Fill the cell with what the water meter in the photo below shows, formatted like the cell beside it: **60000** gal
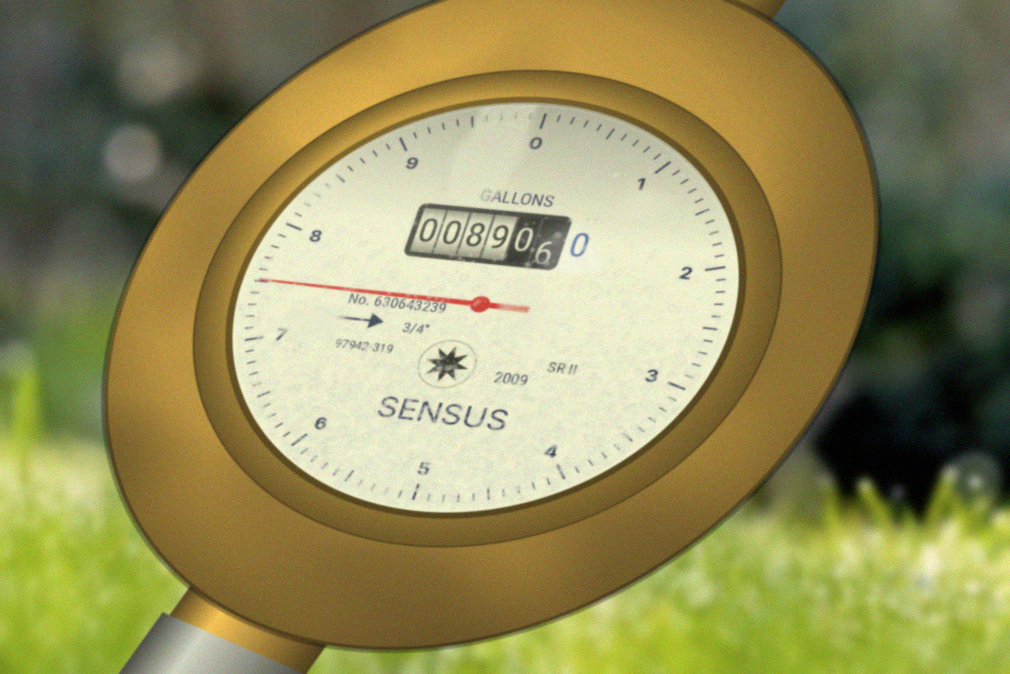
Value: **89057.5** gal
